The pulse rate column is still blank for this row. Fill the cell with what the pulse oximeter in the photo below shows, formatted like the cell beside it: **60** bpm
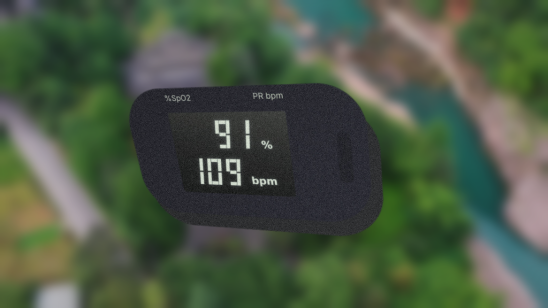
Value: **109** bpm
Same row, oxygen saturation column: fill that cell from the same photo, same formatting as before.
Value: **91** %
